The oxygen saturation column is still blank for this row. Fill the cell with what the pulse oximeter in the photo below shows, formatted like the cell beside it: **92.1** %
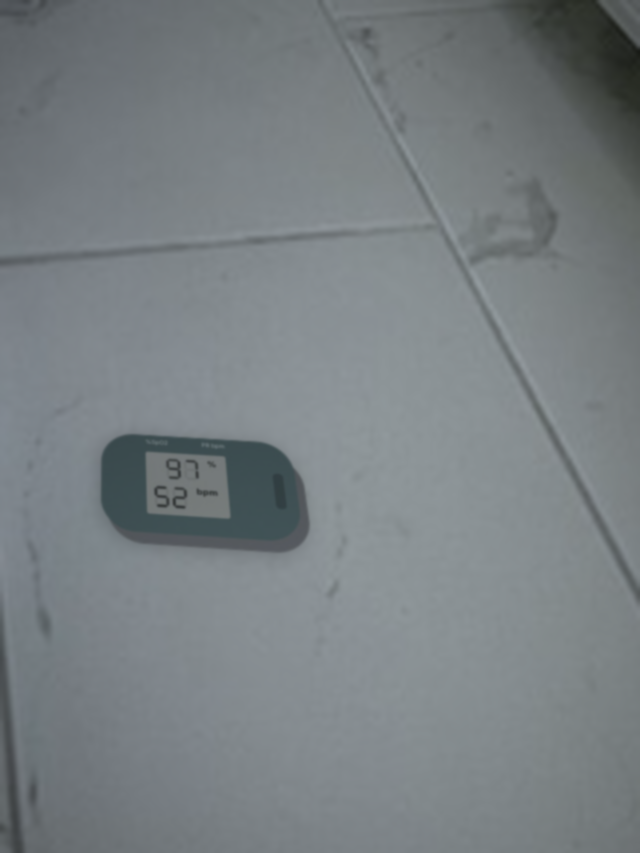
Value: **97** %
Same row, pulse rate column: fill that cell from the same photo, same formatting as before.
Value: **52** bpm
